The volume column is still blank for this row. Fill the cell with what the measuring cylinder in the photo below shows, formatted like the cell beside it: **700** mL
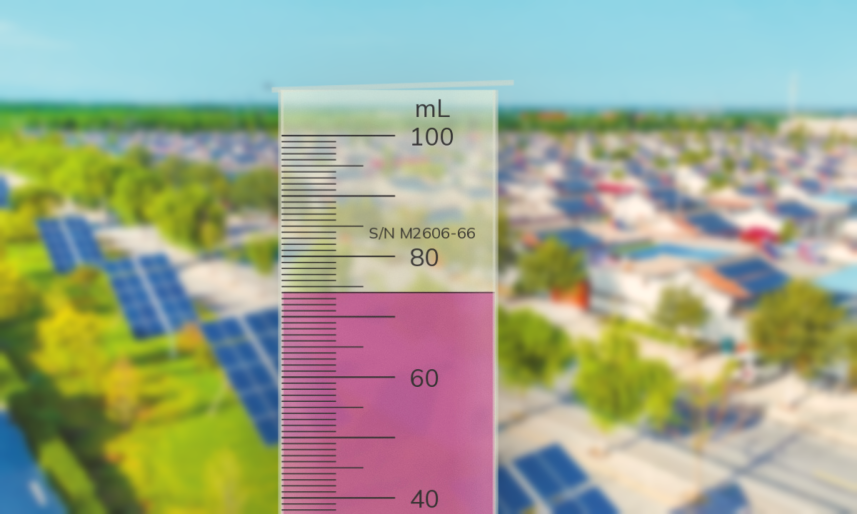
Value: **74** mL
